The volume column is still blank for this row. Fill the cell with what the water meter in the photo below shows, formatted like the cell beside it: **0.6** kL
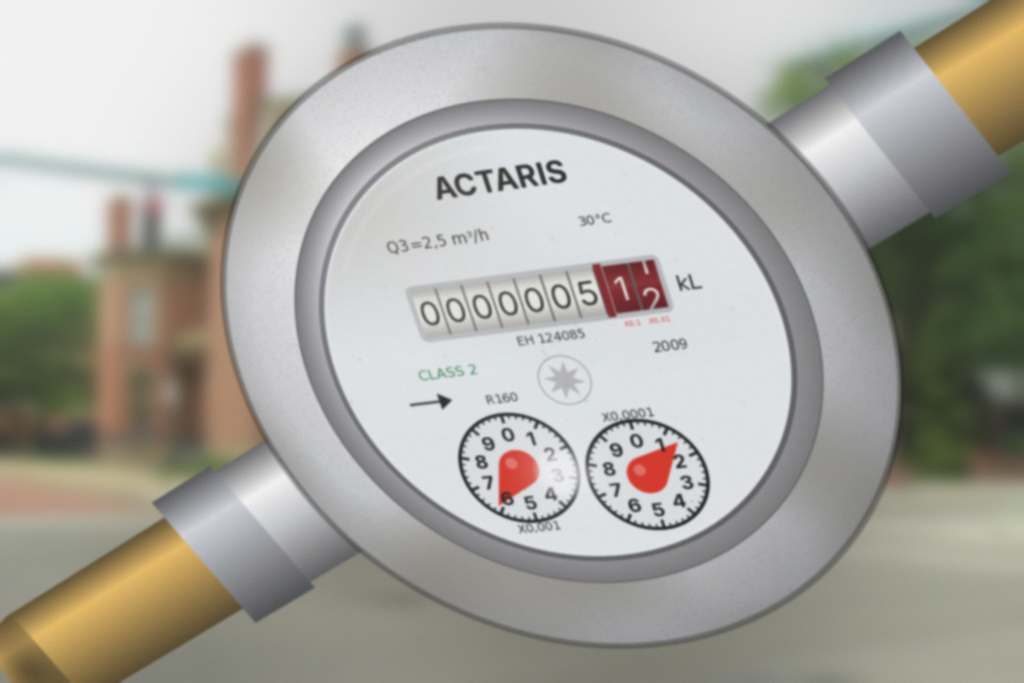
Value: **5.1161** kL
